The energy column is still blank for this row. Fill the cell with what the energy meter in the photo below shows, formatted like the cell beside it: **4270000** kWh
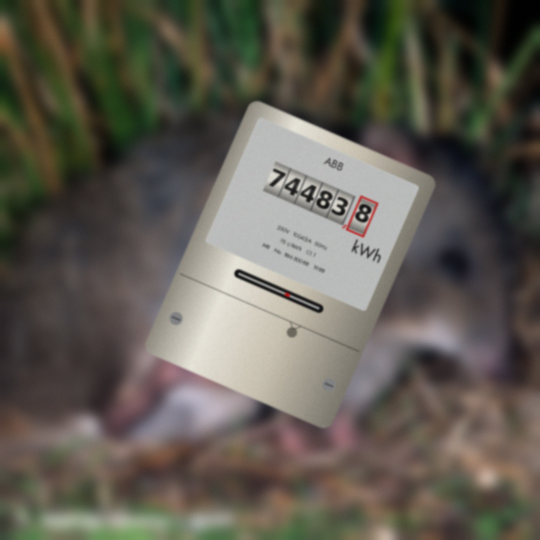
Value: **74483.8** kWh
